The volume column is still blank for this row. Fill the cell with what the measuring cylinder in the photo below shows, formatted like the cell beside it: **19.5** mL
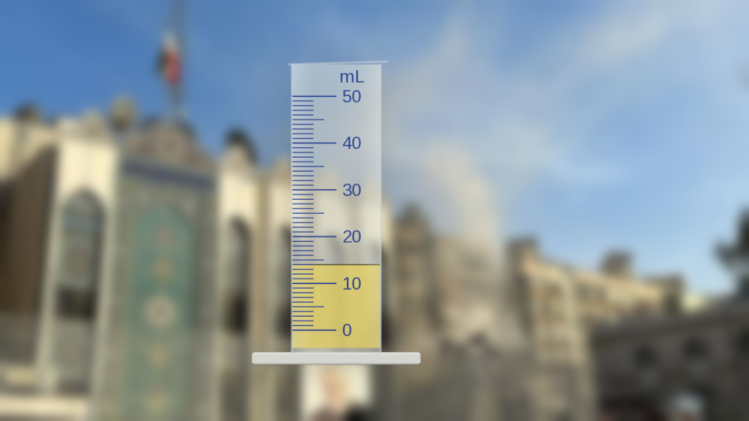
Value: **14** mL
